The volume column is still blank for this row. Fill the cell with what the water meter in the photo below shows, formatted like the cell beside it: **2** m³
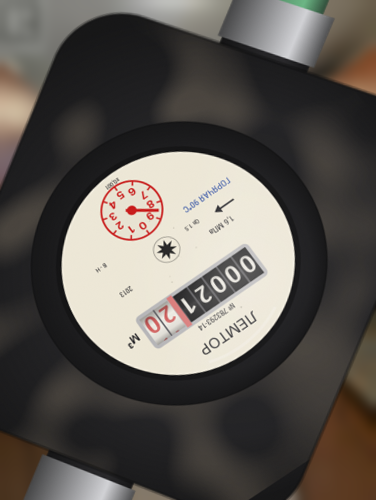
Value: **21.198** m³
